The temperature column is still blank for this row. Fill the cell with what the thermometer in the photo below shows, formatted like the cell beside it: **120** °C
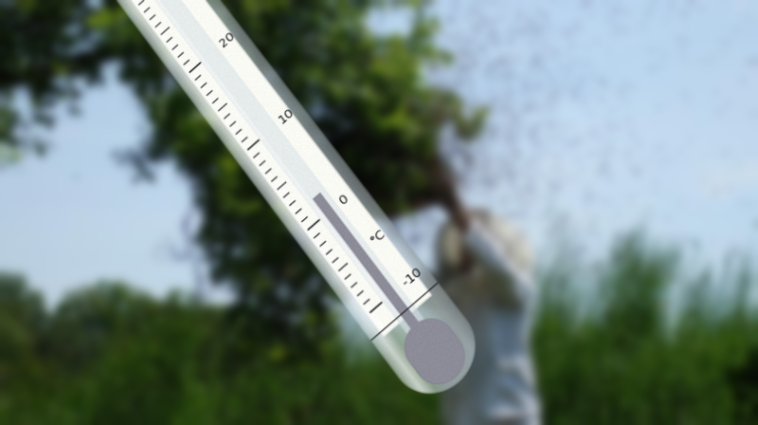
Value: **2** °C
